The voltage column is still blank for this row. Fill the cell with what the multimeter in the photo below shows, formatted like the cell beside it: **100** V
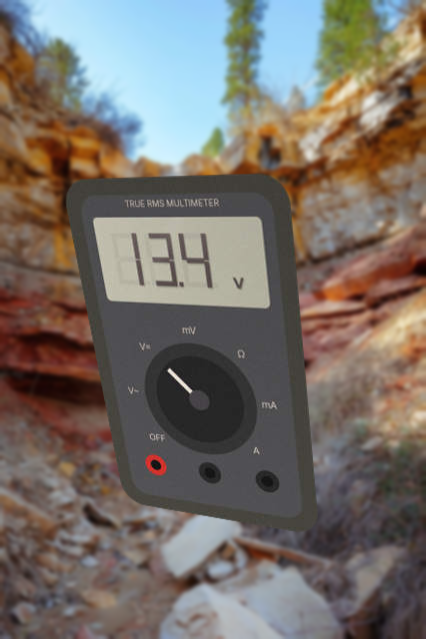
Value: **13.4** V
